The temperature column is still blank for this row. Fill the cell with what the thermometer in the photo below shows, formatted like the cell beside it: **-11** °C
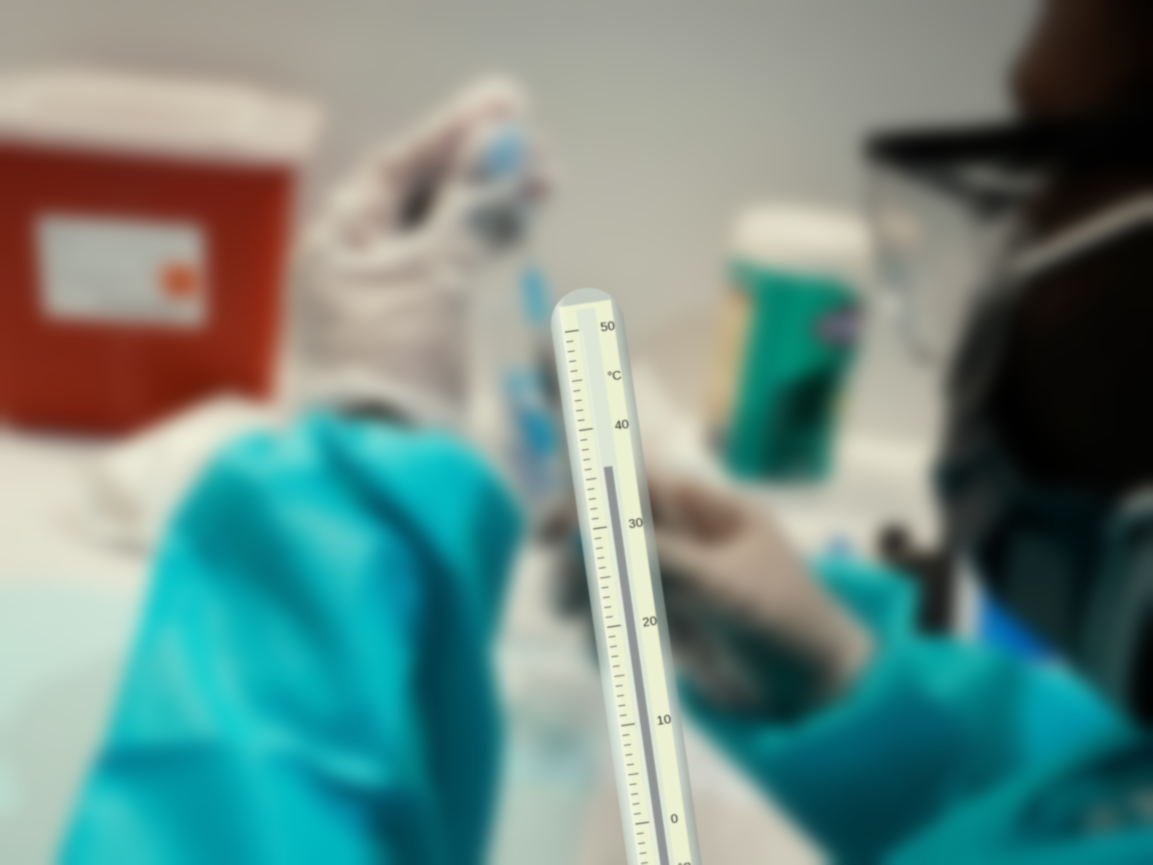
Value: **36** °C
